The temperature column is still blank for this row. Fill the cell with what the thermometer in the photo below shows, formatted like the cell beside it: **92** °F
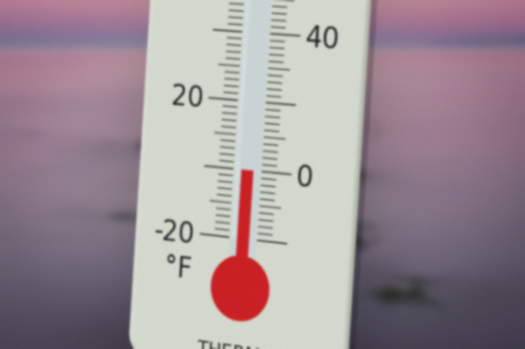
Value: **0** °F
